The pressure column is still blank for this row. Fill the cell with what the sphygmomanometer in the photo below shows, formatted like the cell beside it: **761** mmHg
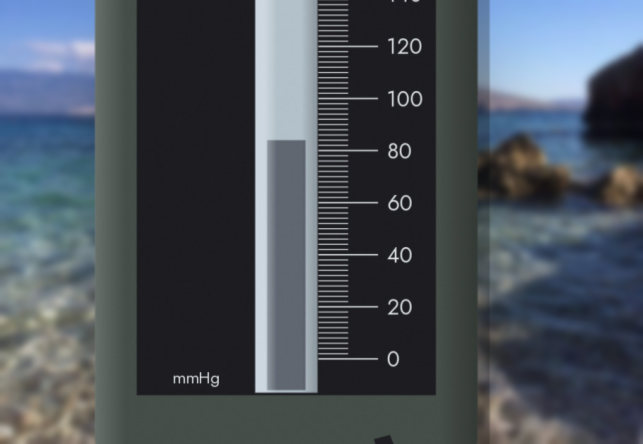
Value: **84** mmHg
